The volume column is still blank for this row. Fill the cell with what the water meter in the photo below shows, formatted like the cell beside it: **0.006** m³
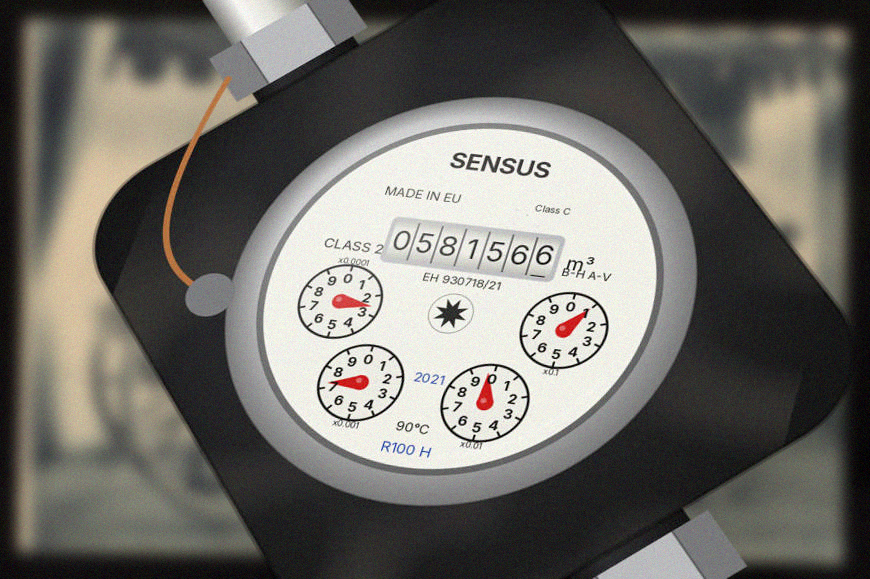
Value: **581566.0972** m³
